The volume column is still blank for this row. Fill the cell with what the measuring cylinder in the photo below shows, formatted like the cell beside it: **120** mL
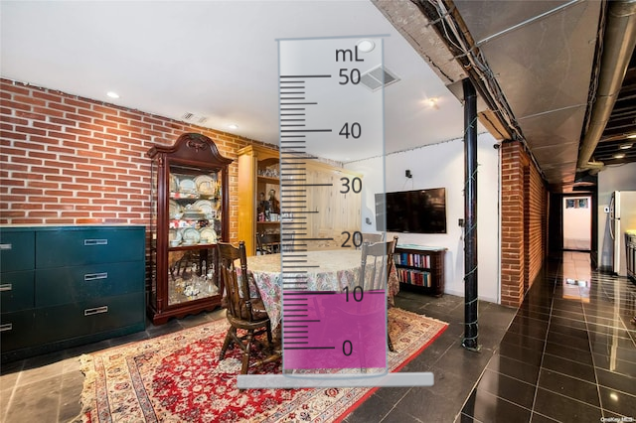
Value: **10** mL
